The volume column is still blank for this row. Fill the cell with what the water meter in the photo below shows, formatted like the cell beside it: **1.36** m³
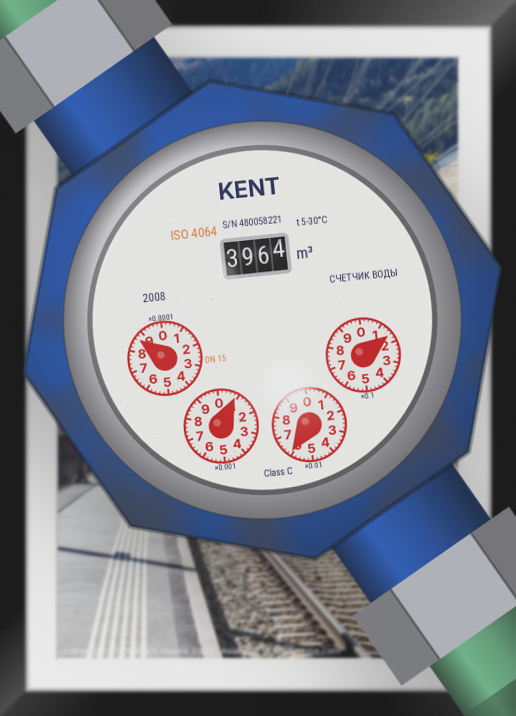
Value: **3964.1608** m³
